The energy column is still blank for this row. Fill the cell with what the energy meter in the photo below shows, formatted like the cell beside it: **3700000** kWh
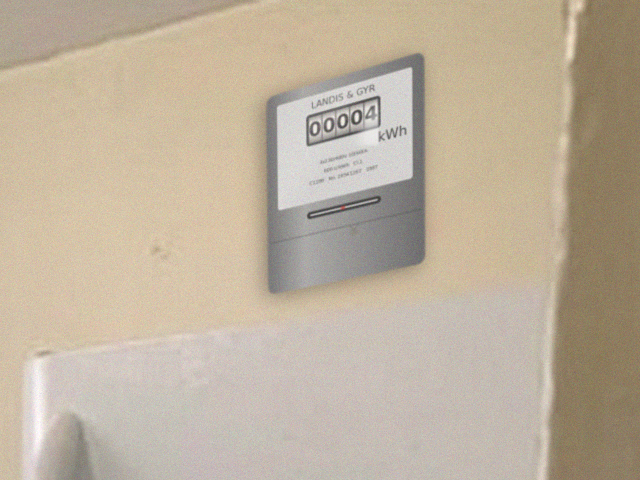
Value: **4** kWh
